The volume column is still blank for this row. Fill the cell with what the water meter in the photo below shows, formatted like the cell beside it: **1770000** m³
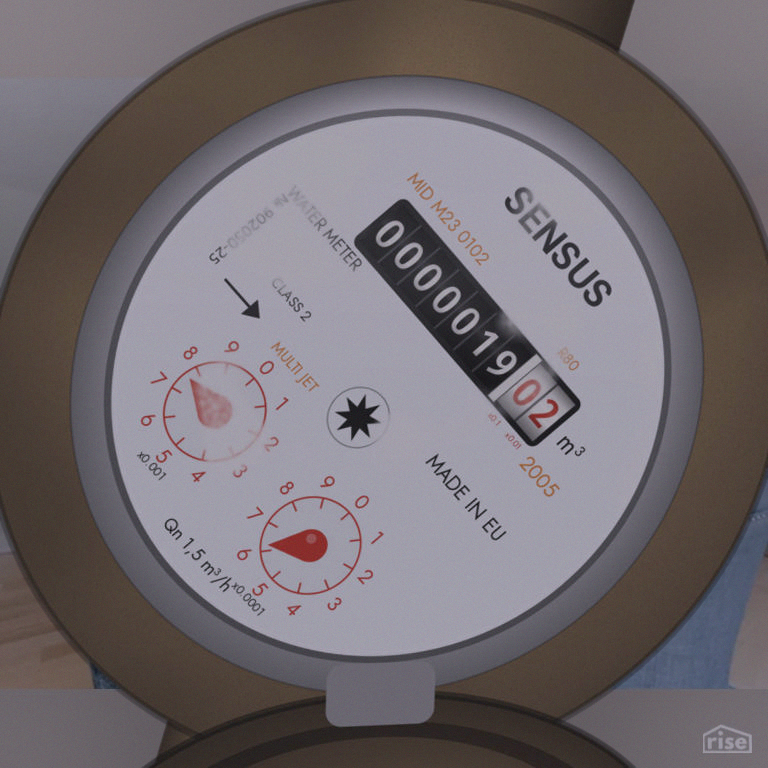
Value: **19.0276** m³
